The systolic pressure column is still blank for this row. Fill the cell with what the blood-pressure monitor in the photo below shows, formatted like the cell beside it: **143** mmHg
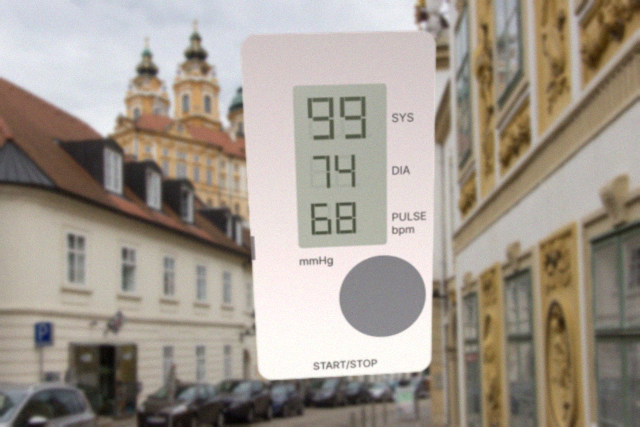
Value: **99** mmHg
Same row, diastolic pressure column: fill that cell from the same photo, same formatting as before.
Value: **74** mmHg
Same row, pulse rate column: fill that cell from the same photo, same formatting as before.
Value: **68** bpm
